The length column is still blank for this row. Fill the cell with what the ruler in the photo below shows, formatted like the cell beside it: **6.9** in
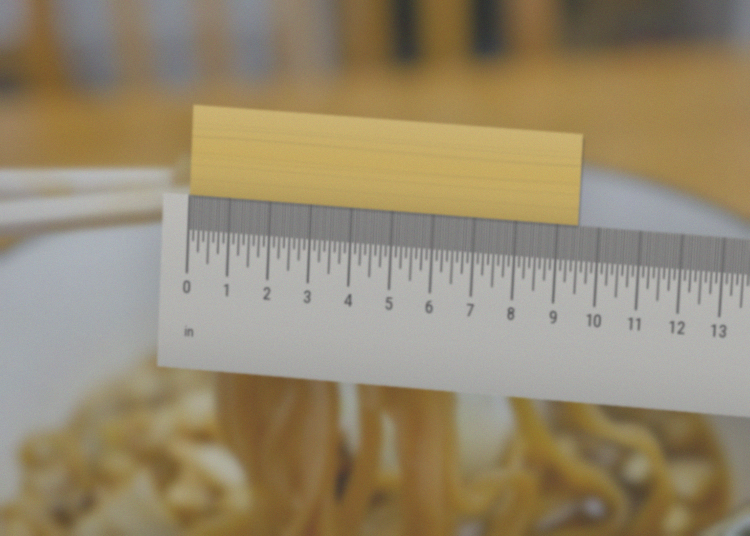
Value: **9.5** in
